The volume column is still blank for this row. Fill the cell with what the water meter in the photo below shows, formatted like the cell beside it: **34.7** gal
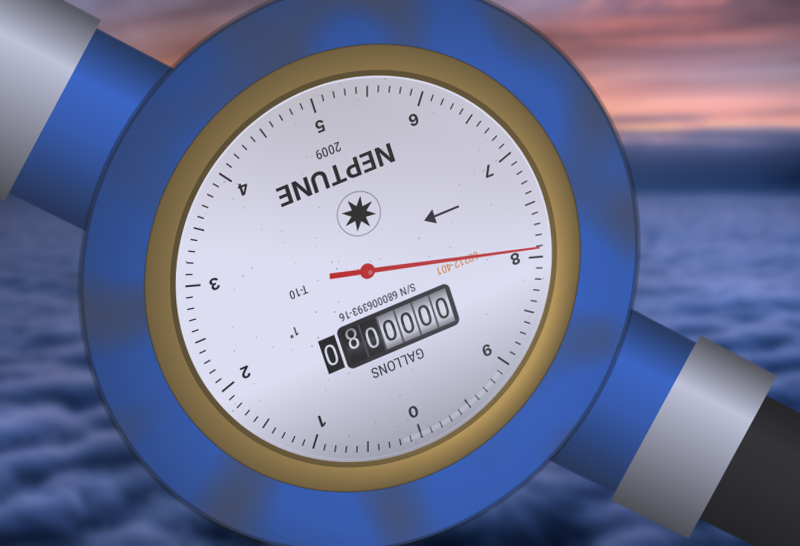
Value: **77.9** gal
